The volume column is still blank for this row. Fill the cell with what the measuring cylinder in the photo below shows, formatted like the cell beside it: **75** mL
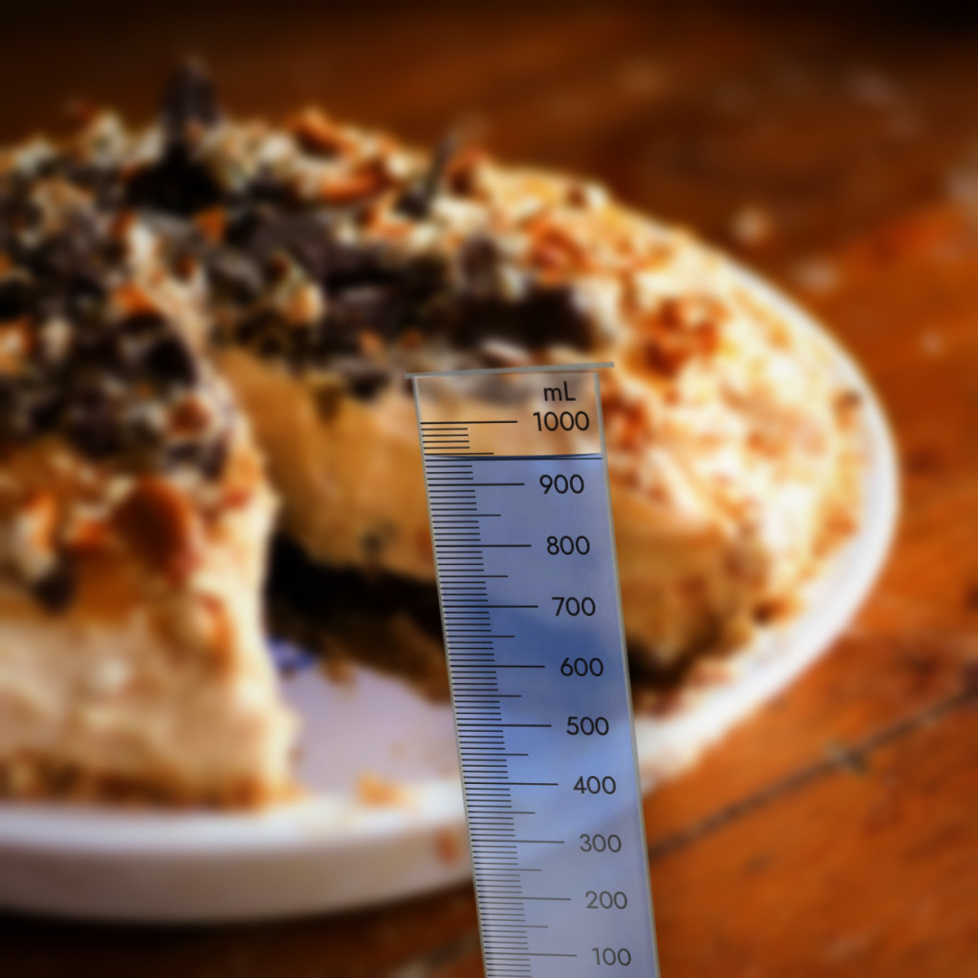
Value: **940** mL
